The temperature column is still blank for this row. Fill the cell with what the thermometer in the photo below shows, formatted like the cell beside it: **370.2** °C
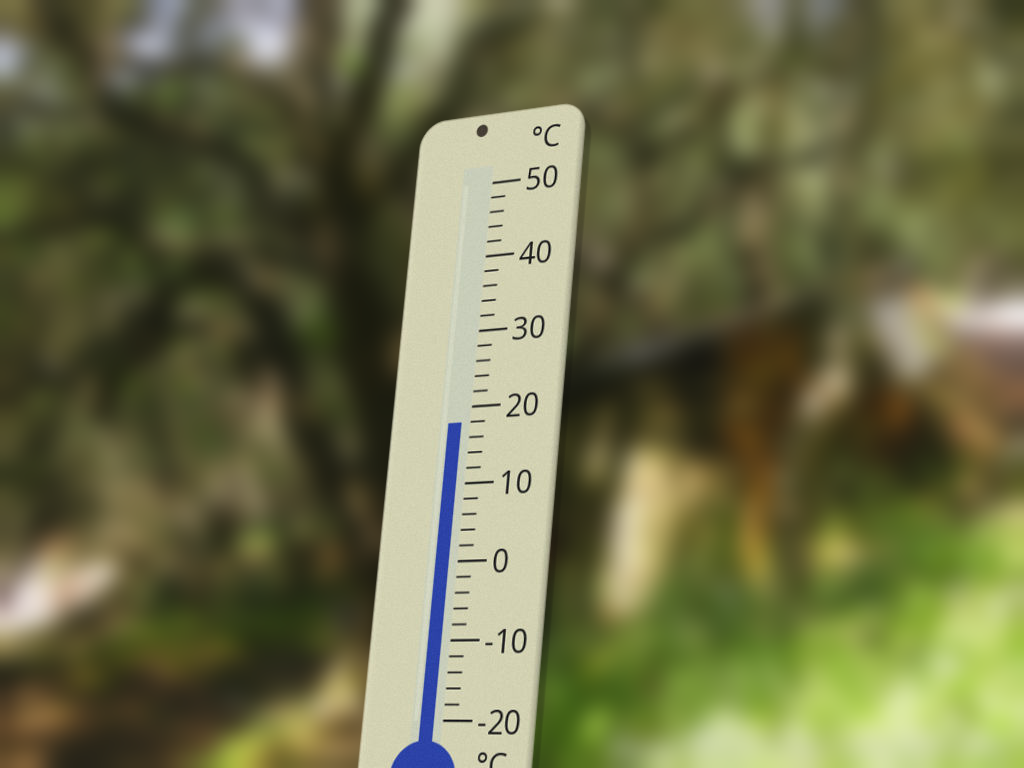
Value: **18** °C
